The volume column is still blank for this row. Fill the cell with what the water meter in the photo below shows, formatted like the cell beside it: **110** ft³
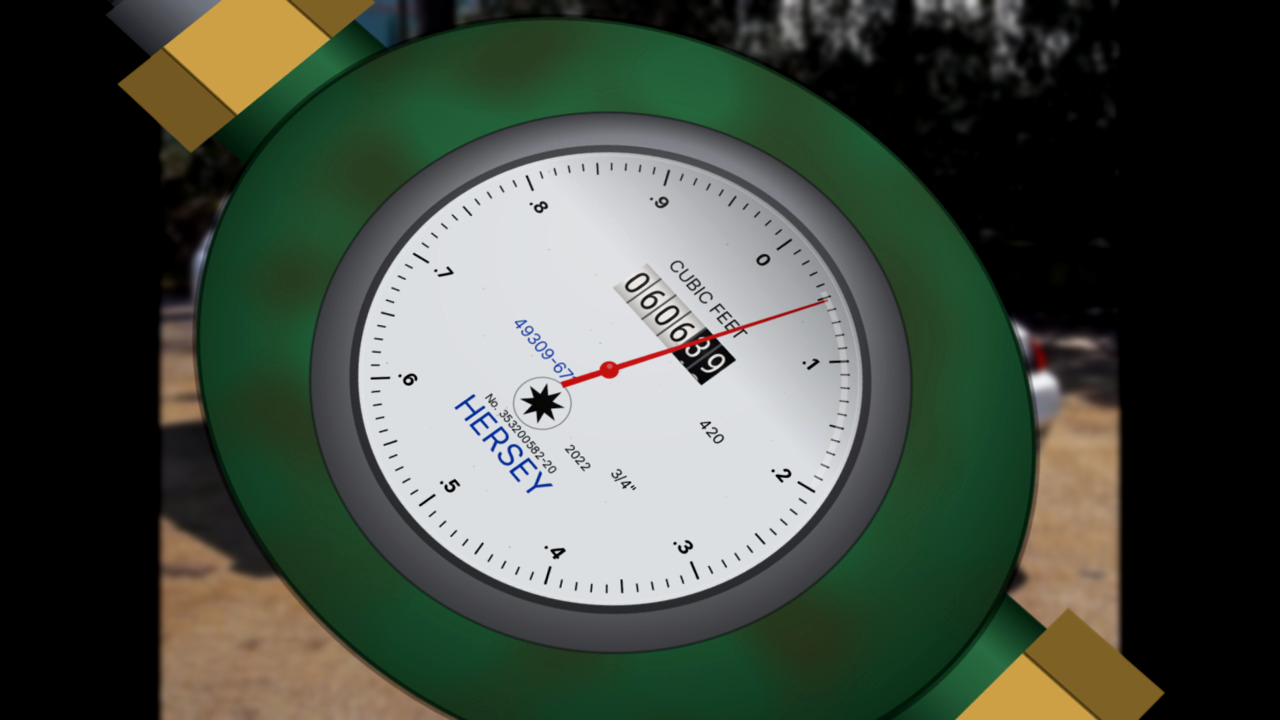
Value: **60639.05** ft³
